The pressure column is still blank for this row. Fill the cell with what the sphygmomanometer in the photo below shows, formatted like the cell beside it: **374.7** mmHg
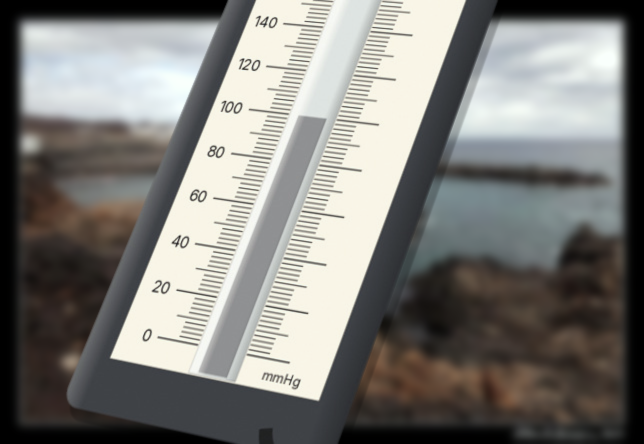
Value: **100** mmHg
